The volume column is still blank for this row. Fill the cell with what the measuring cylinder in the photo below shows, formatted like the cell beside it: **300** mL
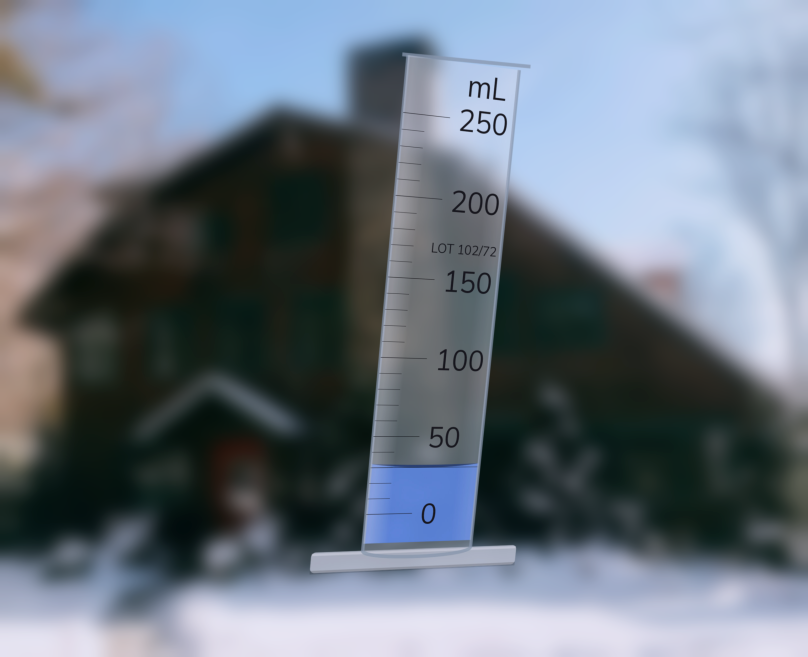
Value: **30** mL
